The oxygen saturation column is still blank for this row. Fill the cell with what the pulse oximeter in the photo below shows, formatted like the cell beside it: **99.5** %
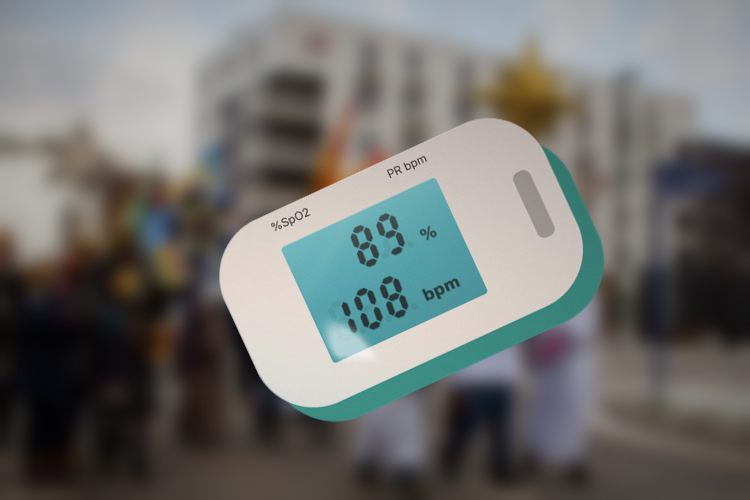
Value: **89** %
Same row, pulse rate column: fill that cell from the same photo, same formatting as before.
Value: **108** bpm
